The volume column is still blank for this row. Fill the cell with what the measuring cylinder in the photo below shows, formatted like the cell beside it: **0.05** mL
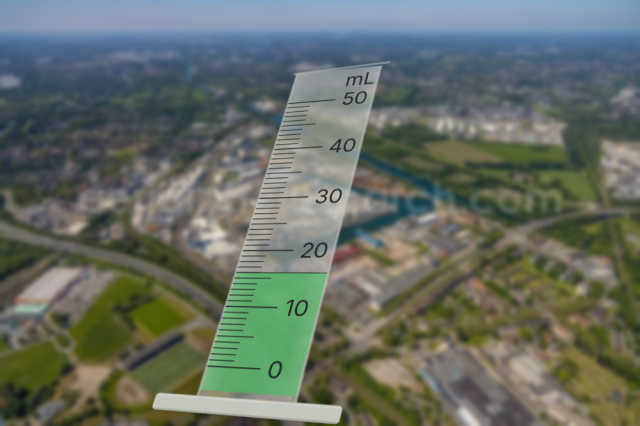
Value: **16** mL
